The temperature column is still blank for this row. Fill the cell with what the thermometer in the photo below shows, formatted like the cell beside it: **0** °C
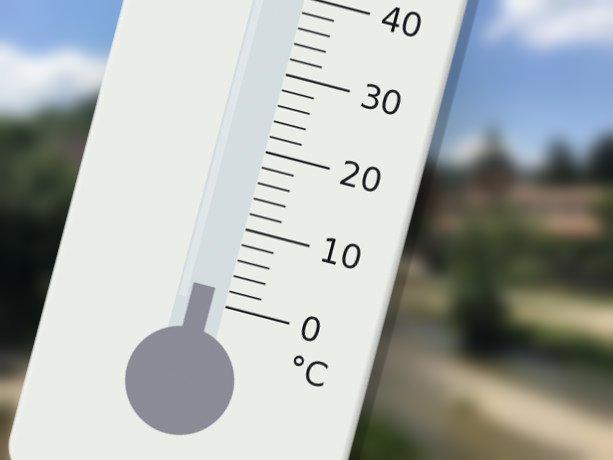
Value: **2** °C
